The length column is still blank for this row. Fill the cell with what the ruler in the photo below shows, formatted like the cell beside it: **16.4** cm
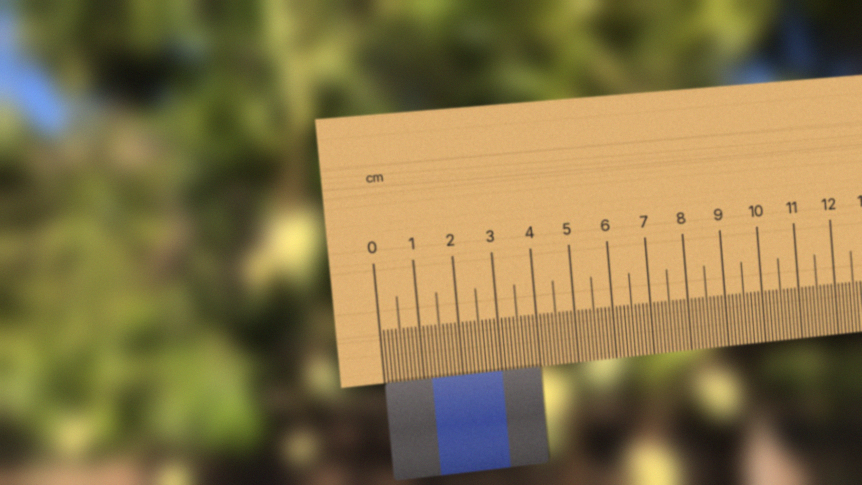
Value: **4** cm
